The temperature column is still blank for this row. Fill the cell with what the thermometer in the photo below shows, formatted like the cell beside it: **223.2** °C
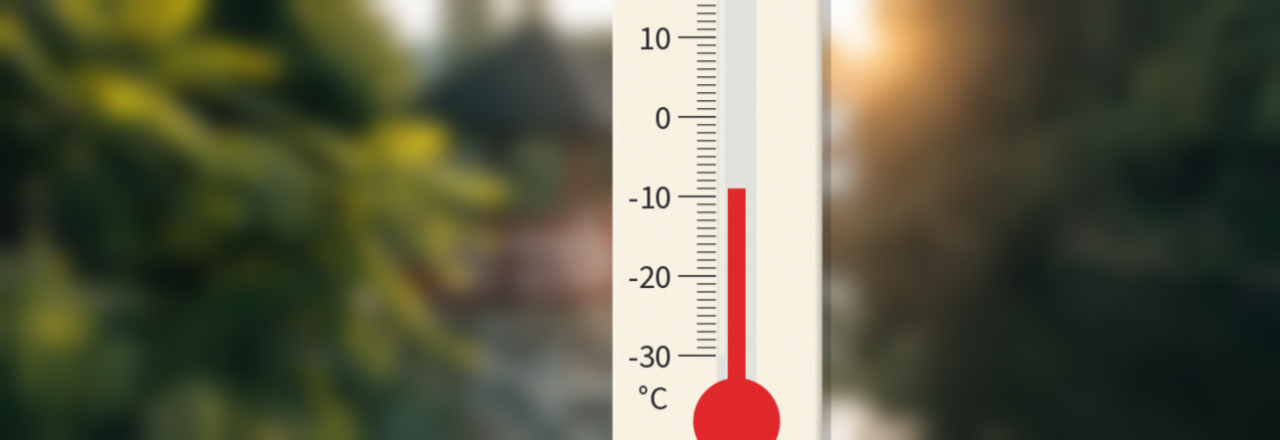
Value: **-9** °C
